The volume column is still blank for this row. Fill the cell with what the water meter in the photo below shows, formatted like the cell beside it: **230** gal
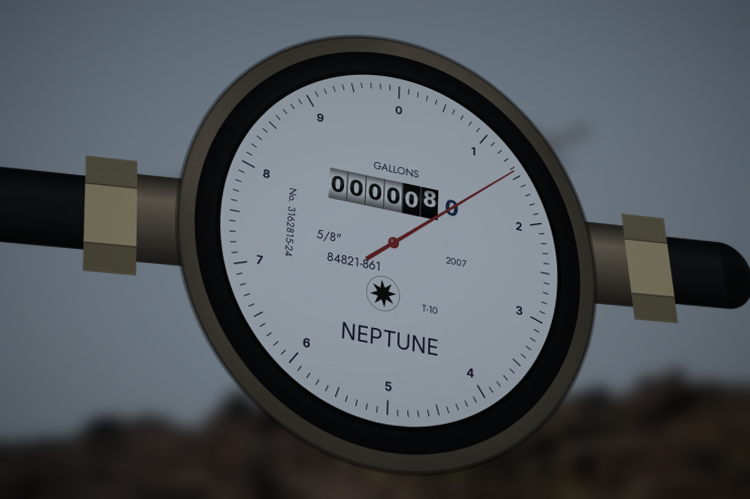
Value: **81.4** gal
